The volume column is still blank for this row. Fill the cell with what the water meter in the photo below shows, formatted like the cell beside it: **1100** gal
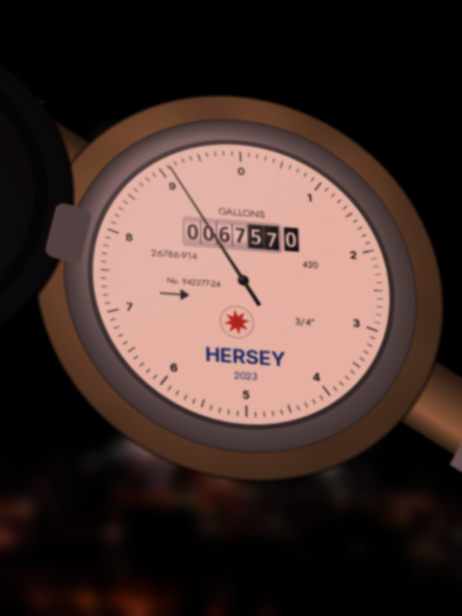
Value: **67569.1** gal
